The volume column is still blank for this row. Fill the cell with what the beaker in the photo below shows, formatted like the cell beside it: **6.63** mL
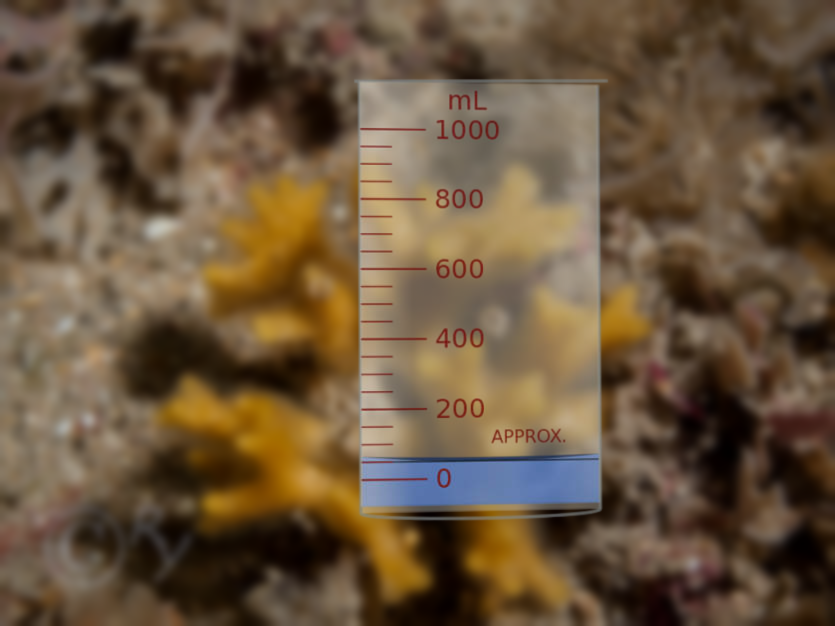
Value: **50** mL
